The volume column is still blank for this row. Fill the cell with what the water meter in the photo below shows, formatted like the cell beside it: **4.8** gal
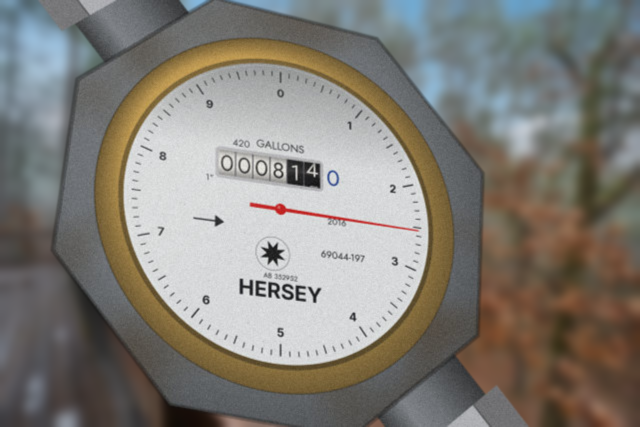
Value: **8142.5** gal
